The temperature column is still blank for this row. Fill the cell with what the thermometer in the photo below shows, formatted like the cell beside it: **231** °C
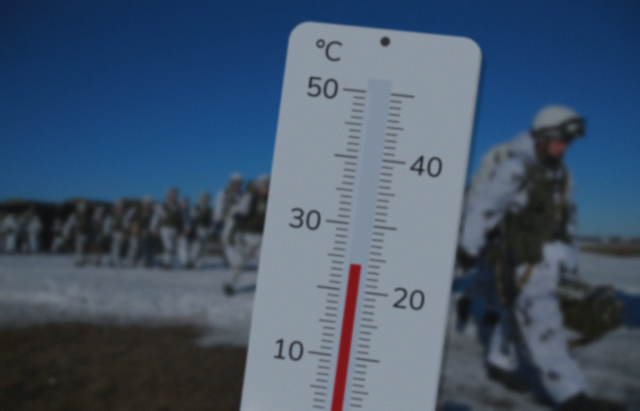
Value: **24** °C
